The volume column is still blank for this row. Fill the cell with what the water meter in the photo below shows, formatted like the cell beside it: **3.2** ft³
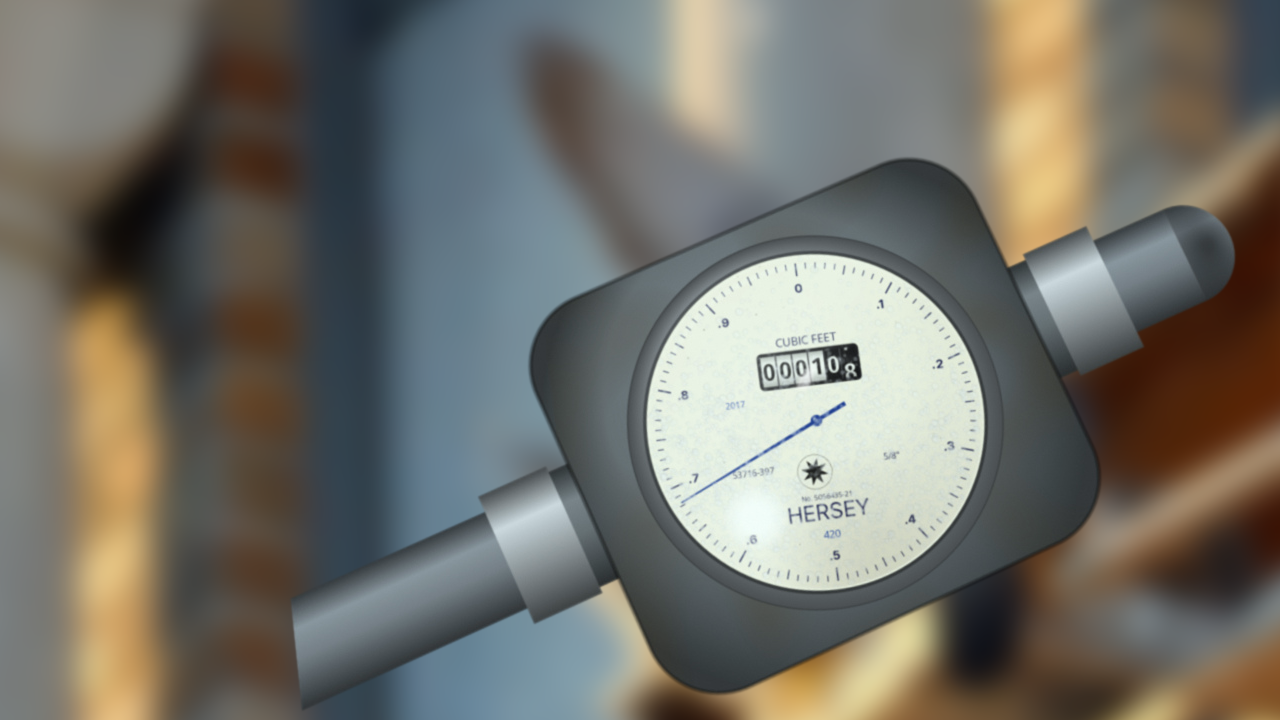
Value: **107.68** ft³
